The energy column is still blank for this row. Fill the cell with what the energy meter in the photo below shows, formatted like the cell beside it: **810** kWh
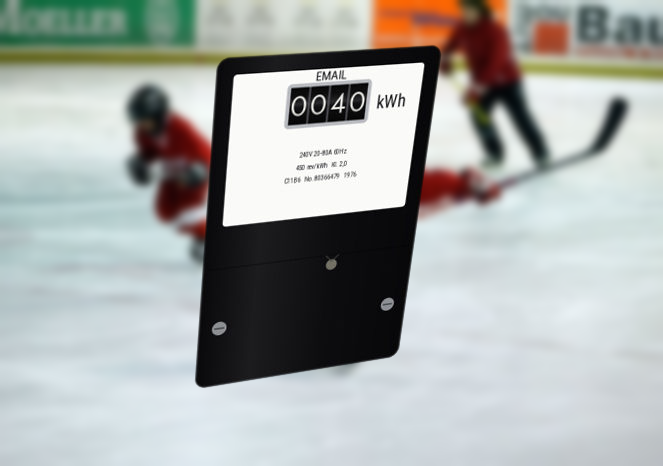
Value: **40** kWh
